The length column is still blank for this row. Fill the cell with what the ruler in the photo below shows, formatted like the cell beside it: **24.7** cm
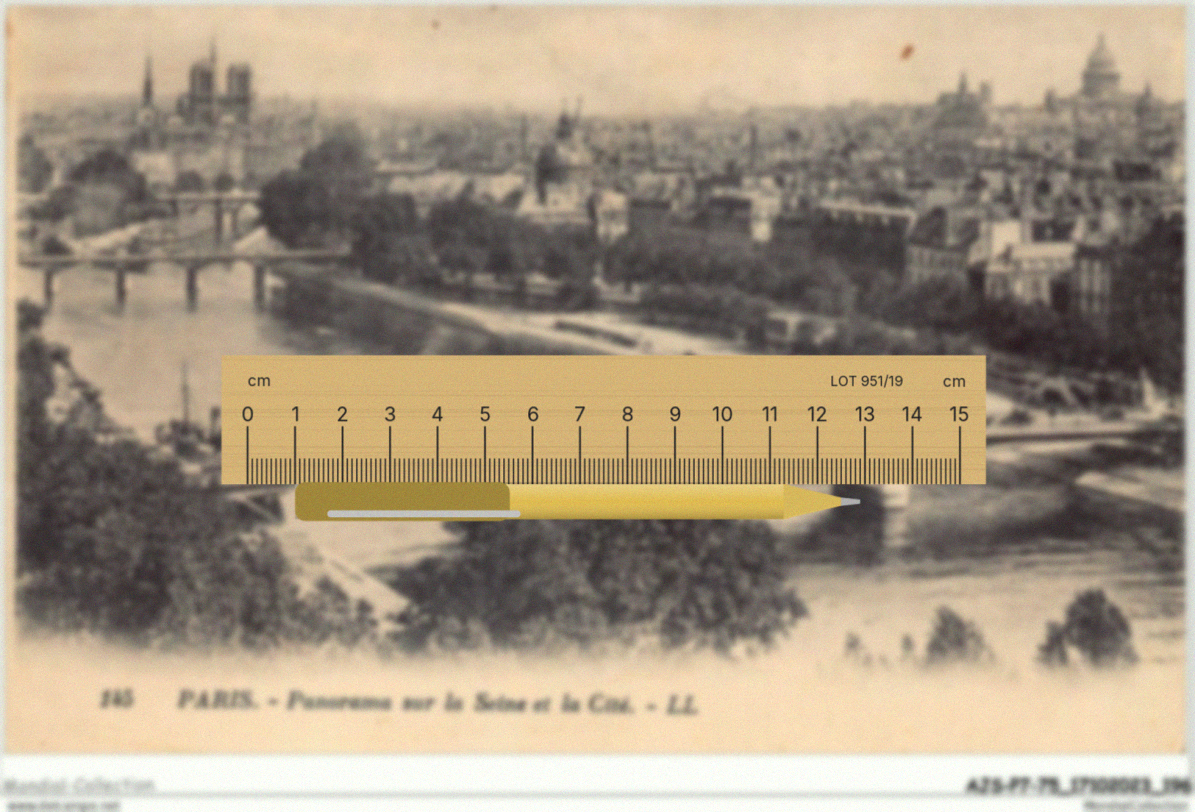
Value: **11.9** cm
